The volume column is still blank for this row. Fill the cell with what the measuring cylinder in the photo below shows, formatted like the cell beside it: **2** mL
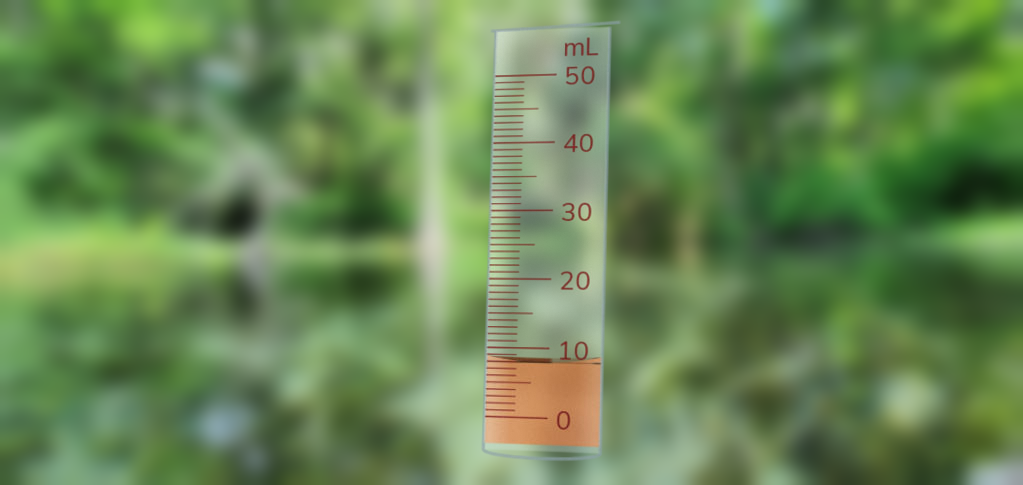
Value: **8** mL
